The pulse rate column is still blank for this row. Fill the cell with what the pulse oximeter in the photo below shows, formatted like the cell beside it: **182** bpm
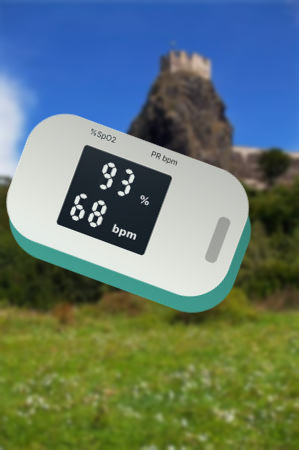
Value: **68** bpm
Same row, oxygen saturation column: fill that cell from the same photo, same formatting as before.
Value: **93** %
